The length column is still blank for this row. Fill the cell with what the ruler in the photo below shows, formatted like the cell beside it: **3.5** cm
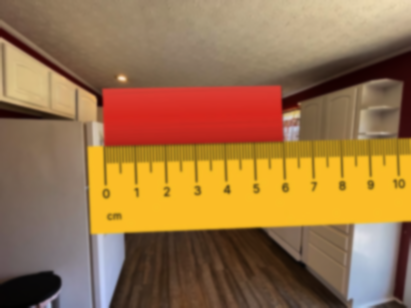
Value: **6** cm
